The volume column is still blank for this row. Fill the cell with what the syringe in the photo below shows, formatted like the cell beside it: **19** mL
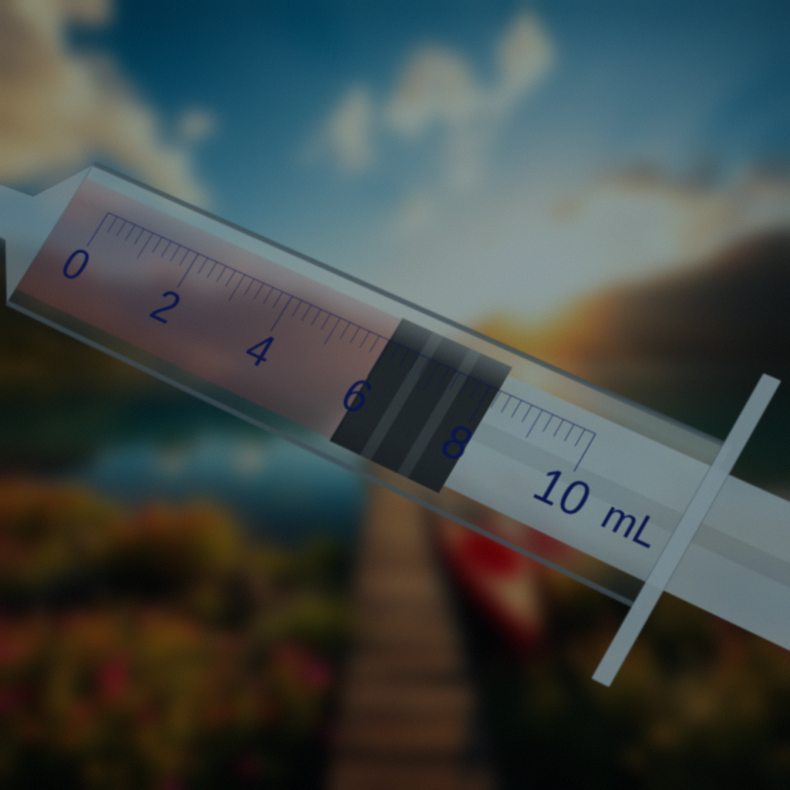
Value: **6** mL
